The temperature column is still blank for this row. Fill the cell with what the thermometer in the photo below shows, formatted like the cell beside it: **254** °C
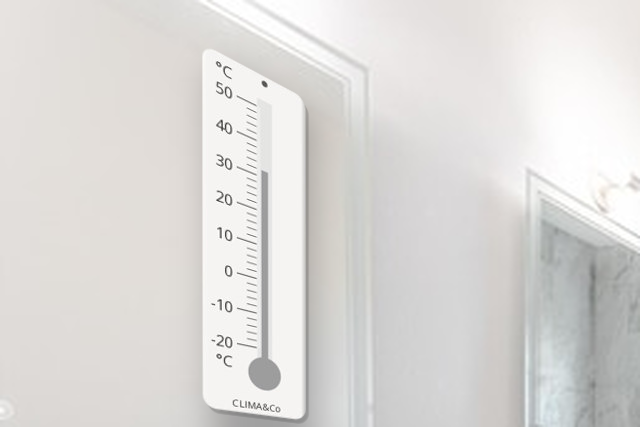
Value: **32** °C
